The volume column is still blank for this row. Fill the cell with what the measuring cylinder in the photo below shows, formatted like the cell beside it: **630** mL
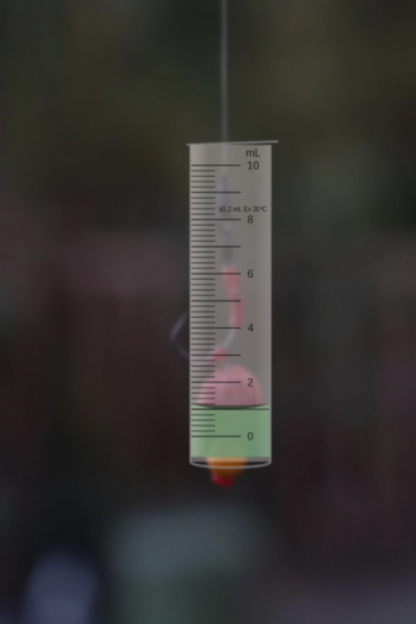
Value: **1** mL
